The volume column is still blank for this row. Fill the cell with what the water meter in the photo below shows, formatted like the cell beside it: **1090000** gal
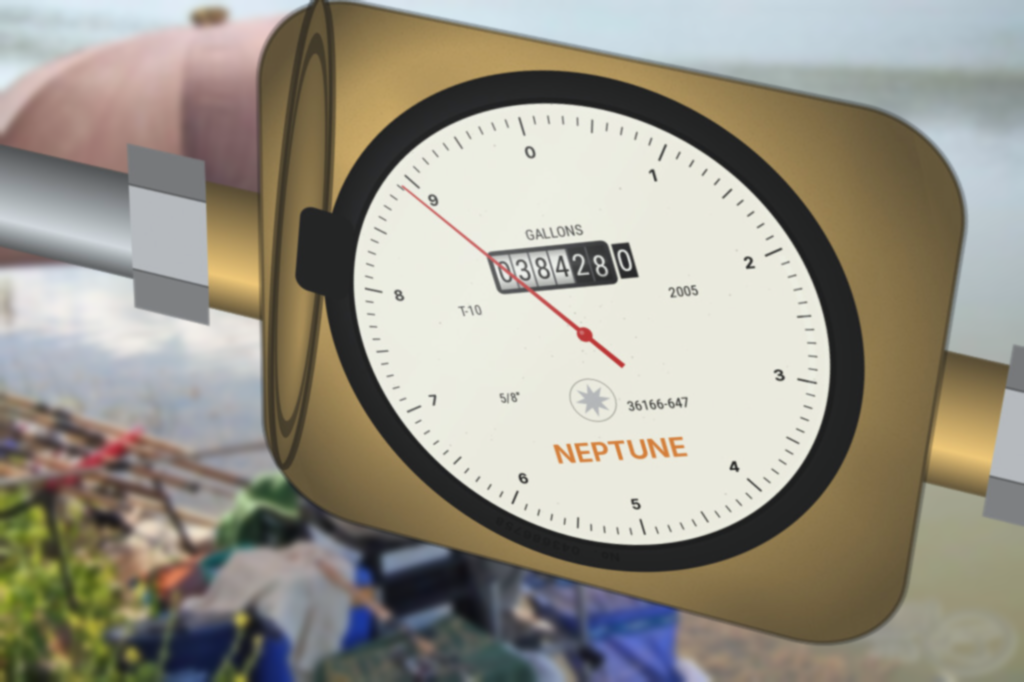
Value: **384278.9** gal
